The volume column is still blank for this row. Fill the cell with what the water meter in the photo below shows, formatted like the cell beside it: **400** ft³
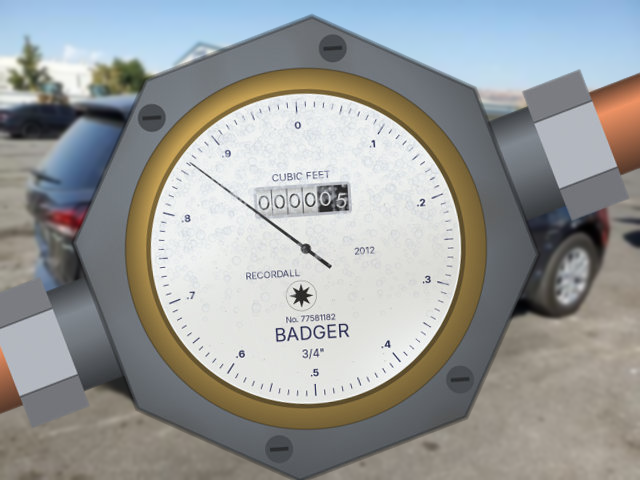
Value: **4.86** ft³
